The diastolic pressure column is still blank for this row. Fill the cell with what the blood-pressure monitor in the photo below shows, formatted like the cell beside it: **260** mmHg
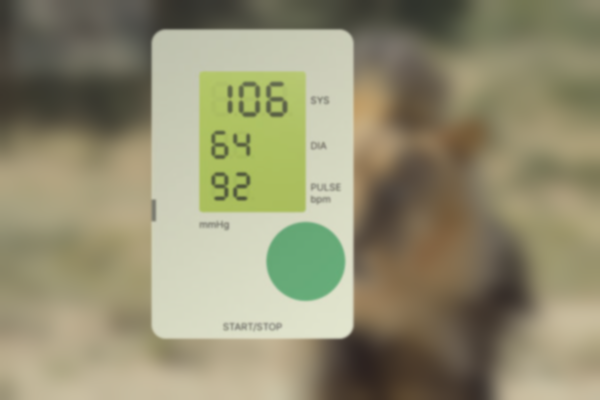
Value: **64** mmHg
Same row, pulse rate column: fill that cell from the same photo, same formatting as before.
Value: **92** bpm
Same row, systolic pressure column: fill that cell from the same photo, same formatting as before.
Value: **106** mmHg
